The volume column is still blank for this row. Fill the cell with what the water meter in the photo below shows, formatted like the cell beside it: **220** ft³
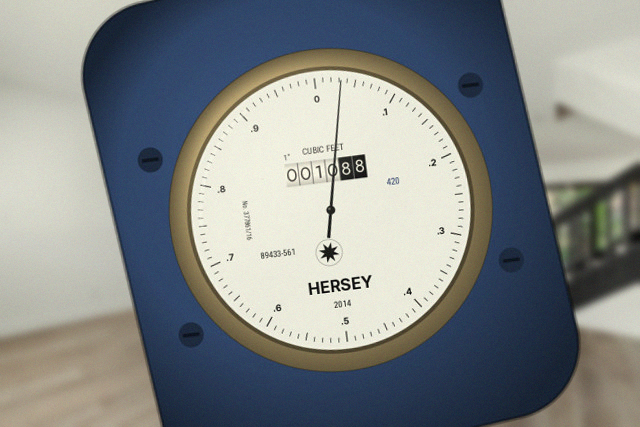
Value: **1088.03** ft³
